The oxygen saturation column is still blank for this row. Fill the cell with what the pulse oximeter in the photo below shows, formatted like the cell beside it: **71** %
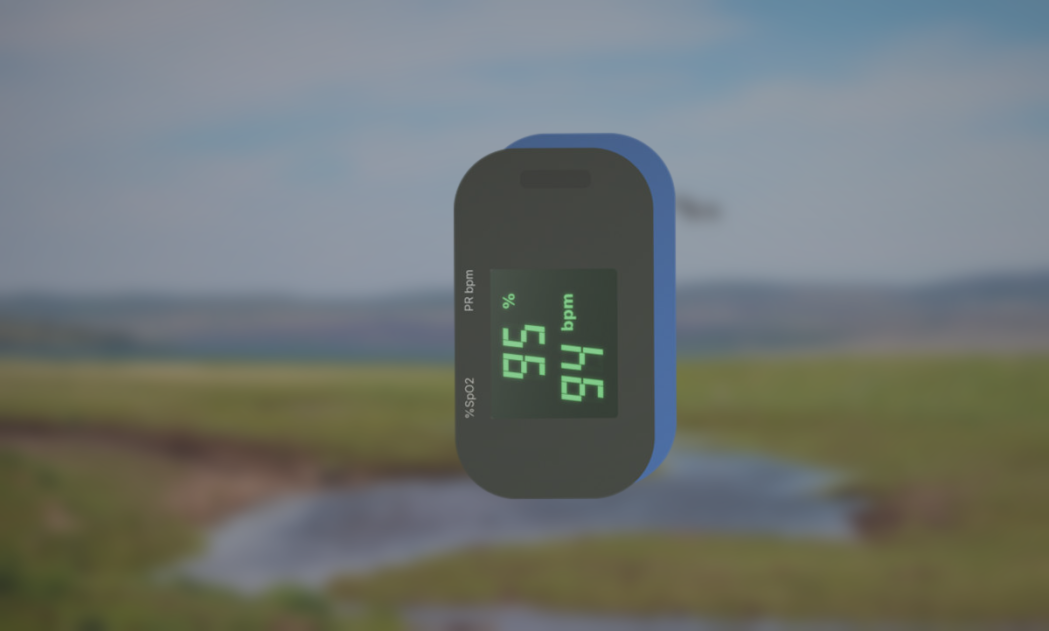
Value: **95** %
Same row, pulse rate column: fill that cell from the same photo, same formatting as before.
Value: **94** bpm
